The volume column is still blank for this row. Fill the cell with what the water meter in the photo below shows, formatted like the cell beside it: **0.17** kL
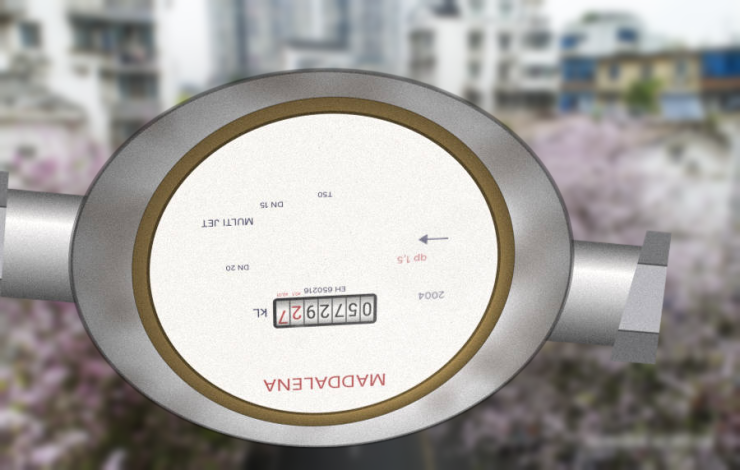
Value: **5729.27** kL
